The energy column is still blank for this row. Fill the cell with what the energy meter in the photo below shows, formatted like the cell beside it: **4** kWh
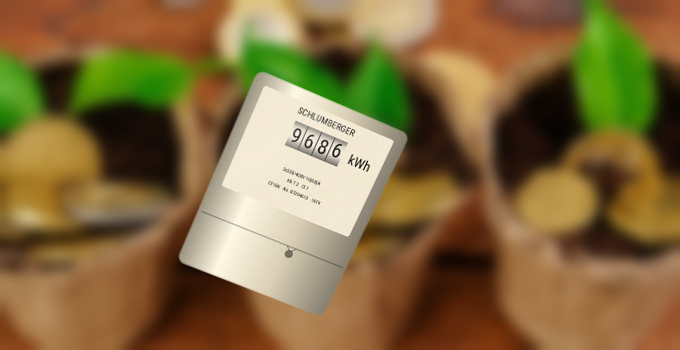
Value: **9686** kWh
